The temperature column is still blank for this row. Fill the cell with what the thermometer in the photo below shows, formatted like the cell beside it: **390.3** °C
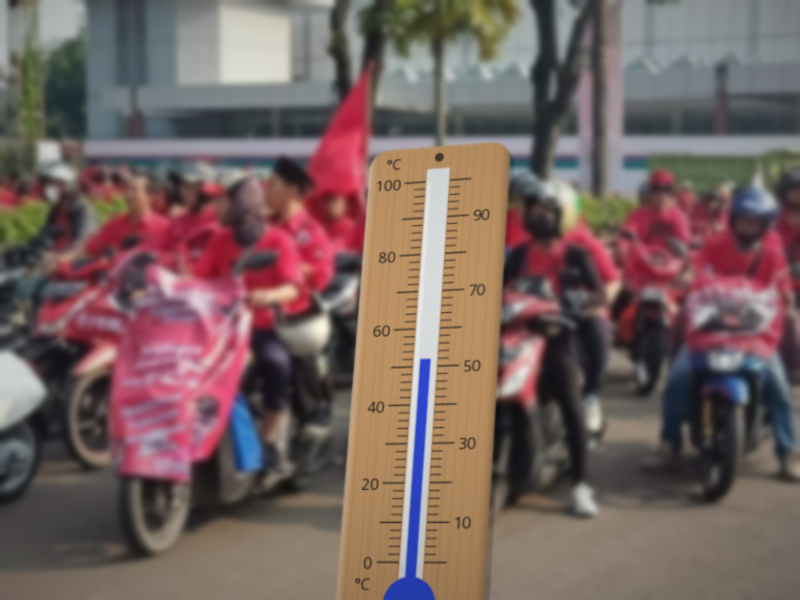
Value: **52** °C
